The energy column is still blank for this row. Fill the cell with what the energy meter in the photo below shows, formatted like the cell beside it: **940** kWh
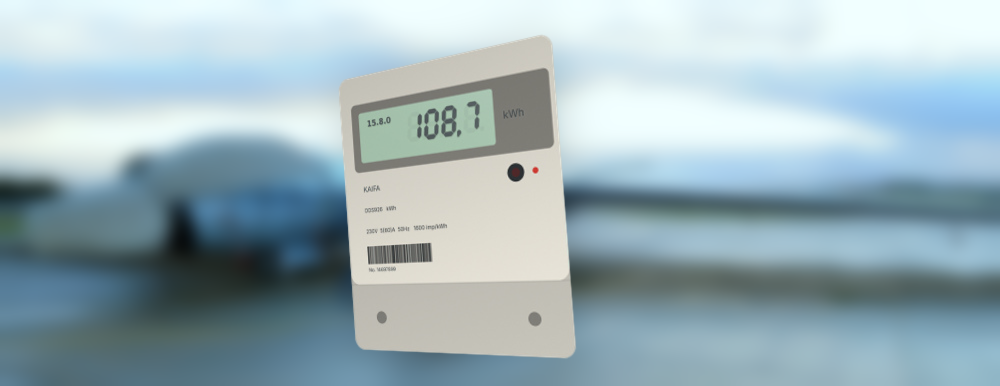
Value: **108.7** kWh
